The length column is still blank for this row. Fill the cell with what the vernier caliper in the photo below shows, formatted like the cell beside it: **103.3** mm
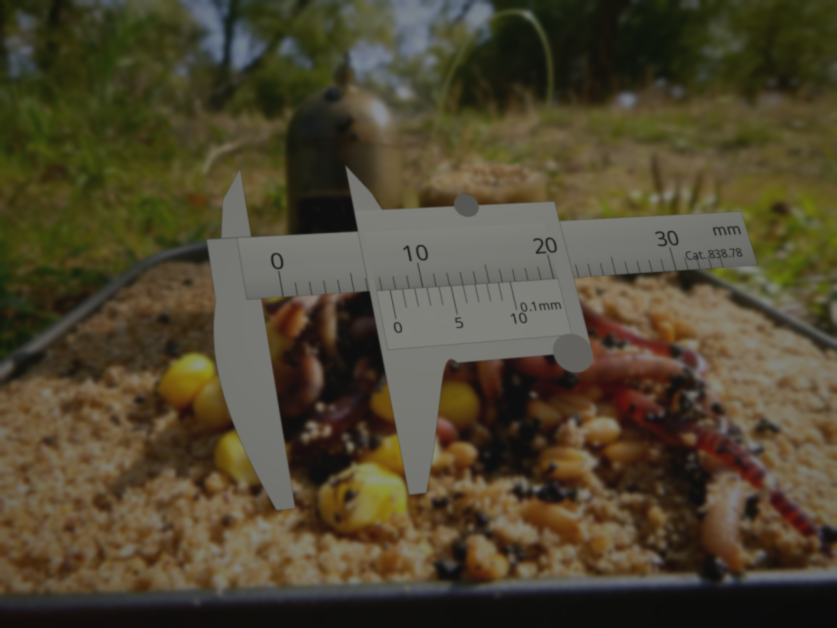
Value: **7.6** mm
